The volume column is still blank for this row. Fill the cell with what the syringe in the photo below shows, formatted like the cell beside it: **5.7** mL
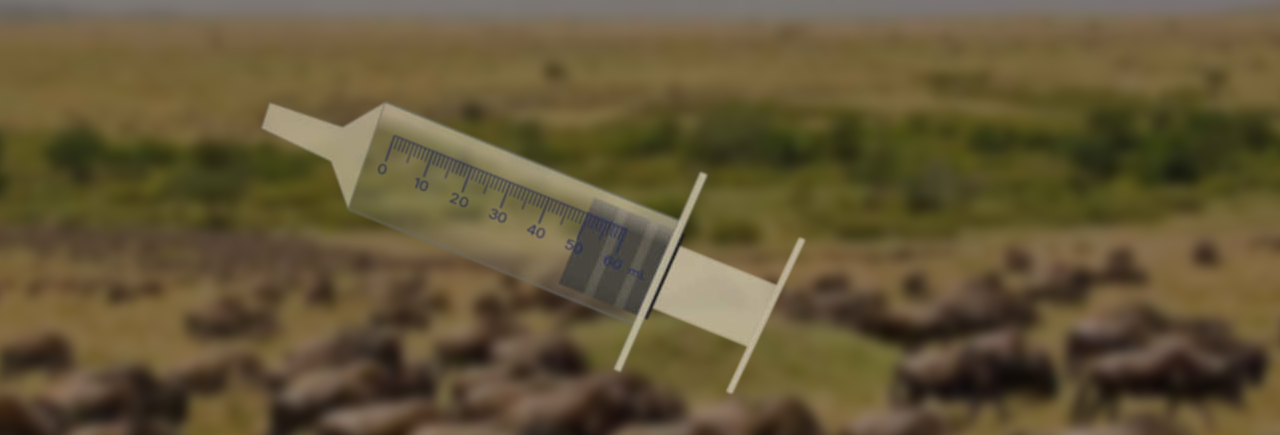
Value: **50** mL
